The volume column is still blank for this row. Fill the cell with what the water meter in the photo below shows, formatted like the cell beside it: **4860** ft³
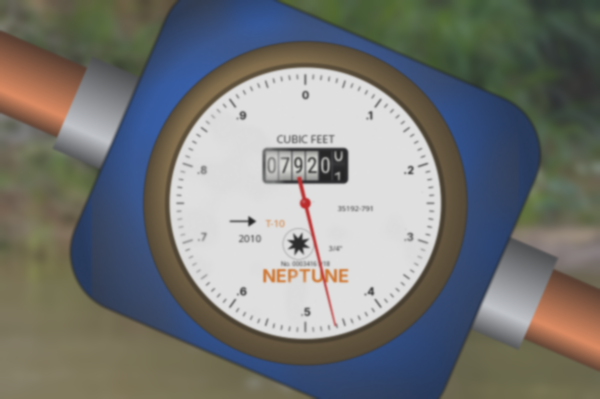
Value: **79200.46** ft³
